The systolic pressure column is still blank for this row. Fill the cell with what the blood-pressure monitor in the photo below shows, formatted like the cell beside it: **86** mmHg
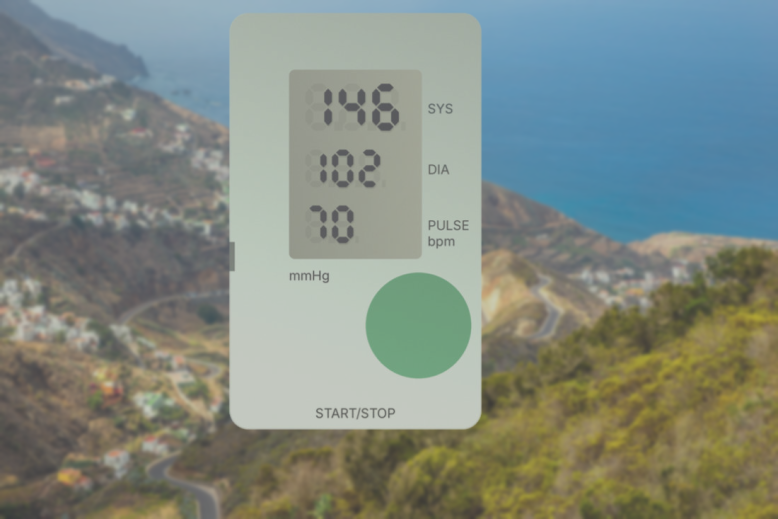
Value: **146** mmHg
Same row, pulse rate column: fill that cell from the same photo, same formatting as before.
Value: **70** bpm
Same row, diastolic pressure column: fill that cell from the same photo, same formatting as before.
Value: **102** mmHg
